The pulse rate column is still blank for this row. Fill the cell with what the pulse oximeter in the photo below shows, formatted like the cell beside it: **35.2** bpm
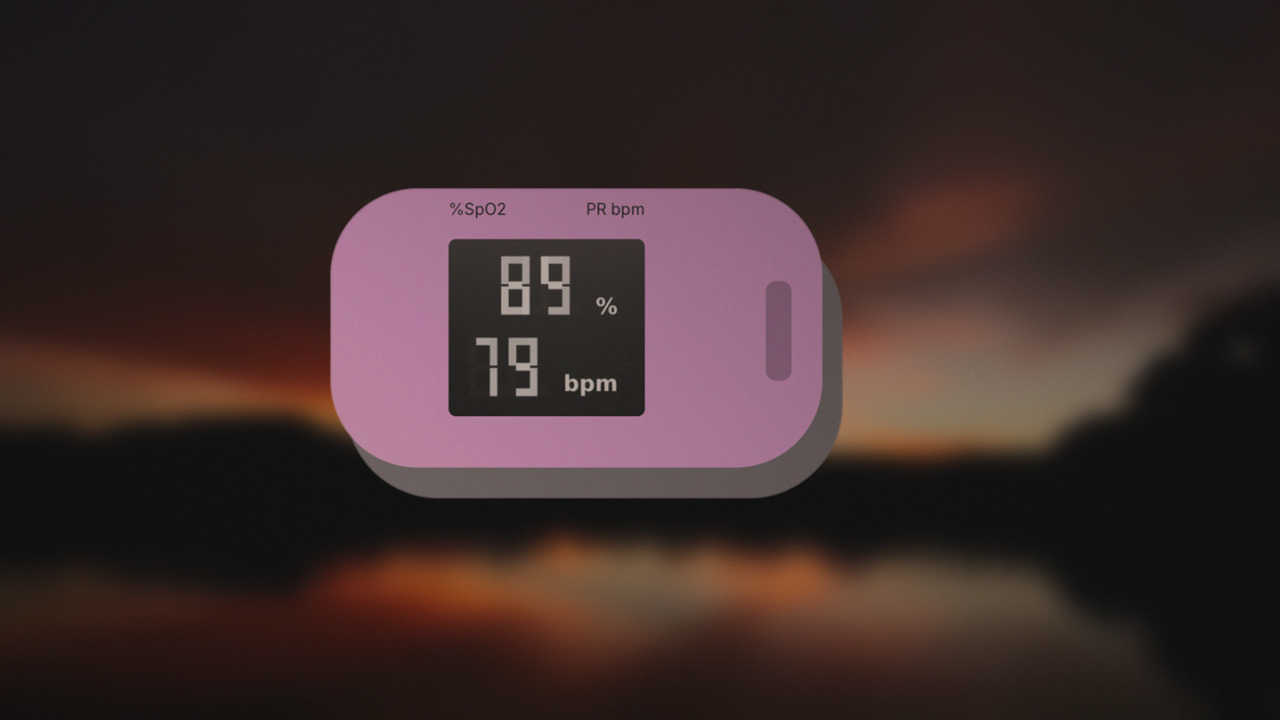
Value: **79** bpm
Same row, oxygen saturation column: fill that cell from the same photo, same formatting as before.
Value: **89** %
